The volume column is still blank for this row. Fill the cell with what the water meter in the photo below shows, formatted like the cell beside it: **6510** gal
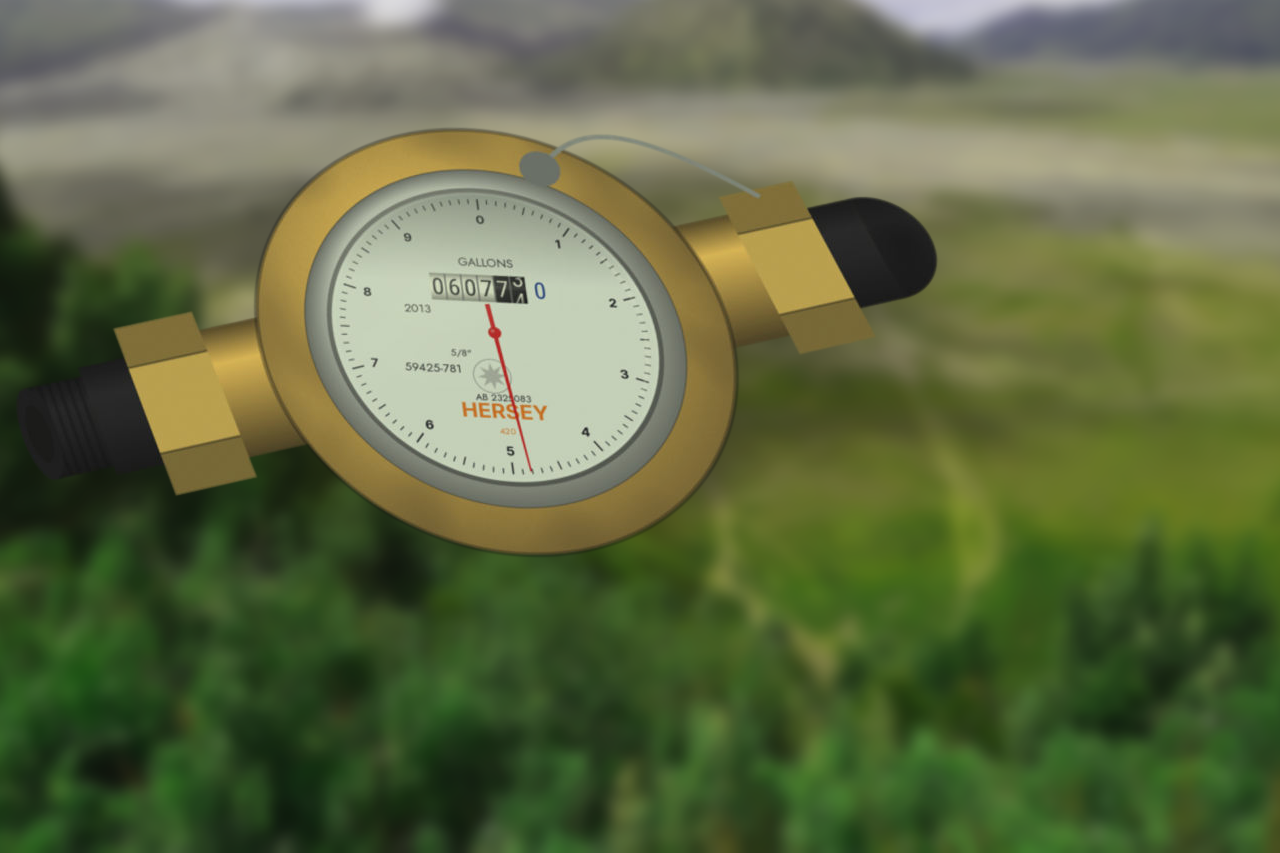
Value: **607734.8** gal
